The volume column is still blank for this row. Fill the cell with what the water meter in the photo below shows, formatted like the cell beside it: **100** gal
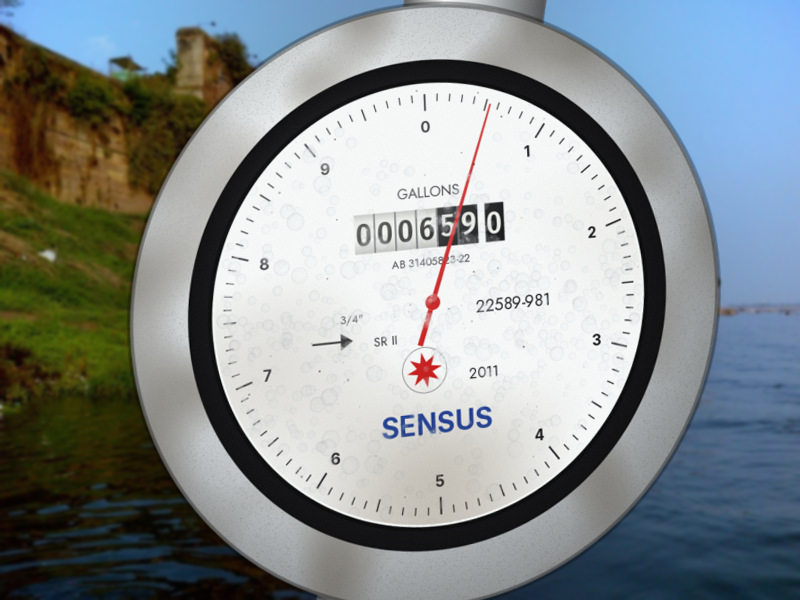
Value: **6590.5** gal
